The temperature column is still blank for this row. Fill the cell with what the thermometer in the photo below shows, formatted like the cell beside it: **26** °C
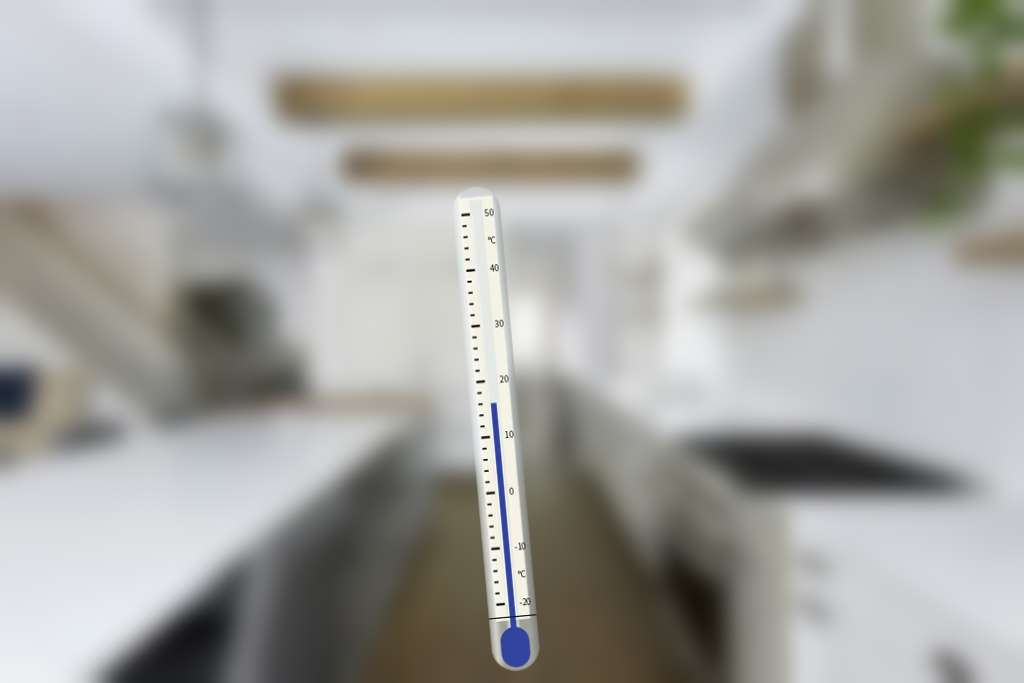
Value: **16** °C
